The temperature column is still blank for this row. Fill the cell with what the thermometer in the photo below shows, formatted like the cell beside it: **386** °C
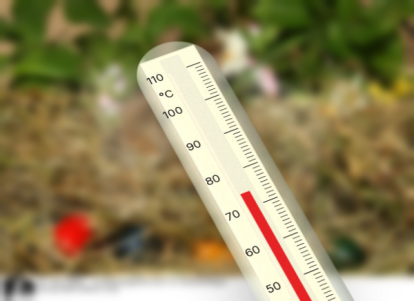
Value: **74** °C
